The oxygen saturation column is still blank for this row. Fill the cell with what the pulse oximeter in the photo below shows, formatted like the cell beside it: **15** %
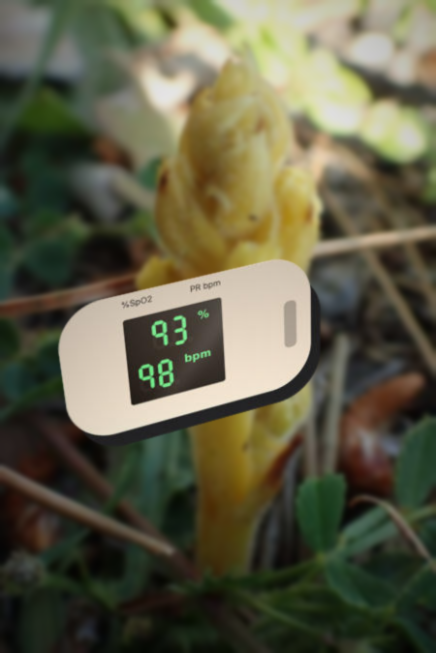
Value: **93** %
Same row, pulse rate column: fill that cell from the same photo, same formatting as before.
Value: **98** bpm
